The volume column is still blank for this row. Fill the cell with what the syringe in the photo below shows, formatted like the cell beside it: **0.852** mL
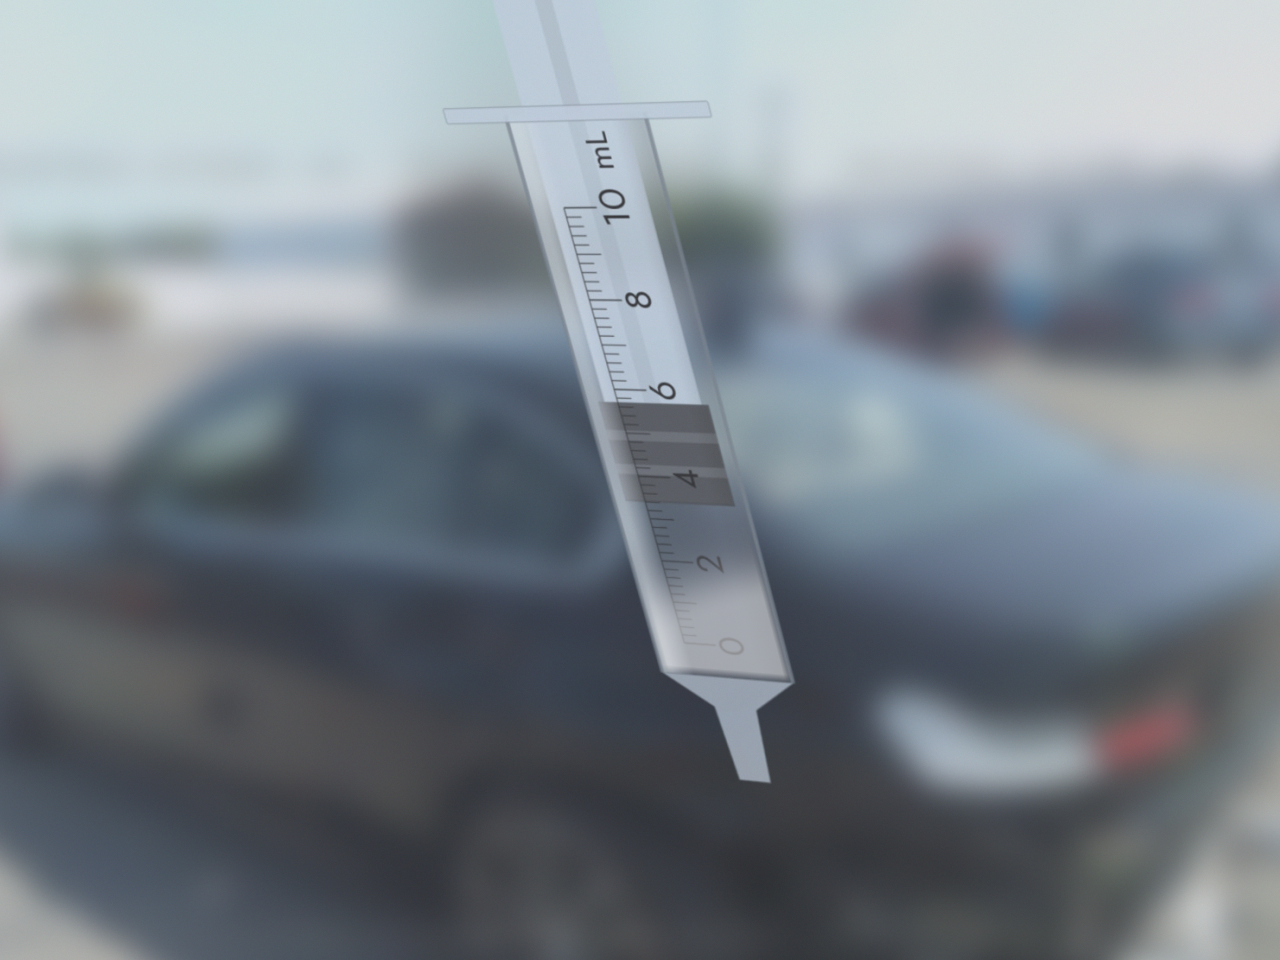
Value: **3.4** mL
